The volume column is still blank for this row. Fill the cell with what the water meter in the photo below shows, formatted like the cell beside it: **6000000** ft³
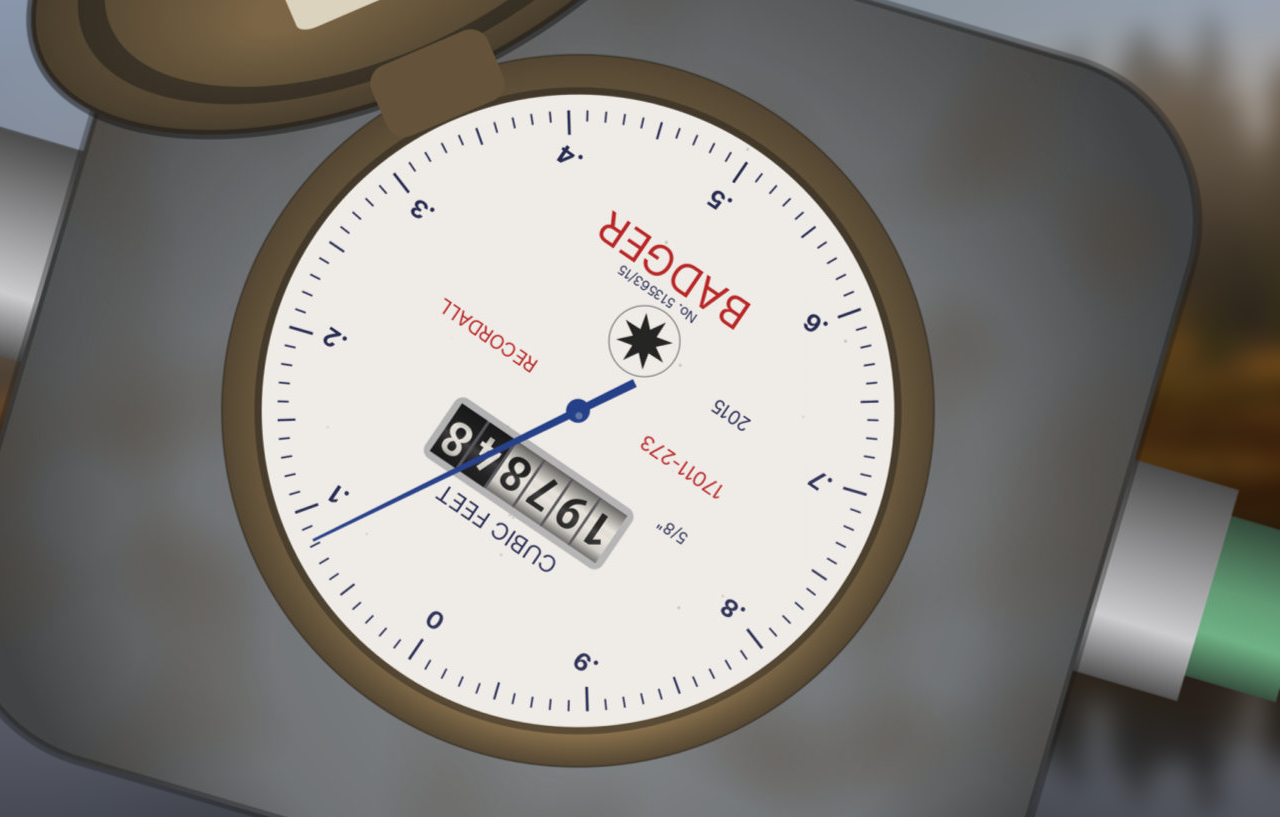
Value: **197848.08** ft³
